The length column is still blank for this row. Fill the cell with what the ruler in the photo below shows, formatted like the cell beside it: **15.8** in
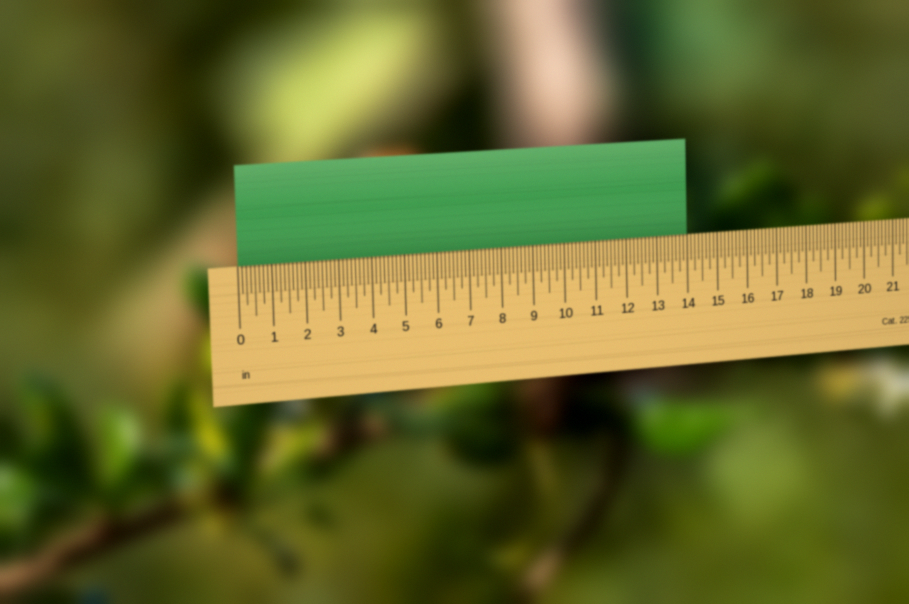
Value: **14** in
